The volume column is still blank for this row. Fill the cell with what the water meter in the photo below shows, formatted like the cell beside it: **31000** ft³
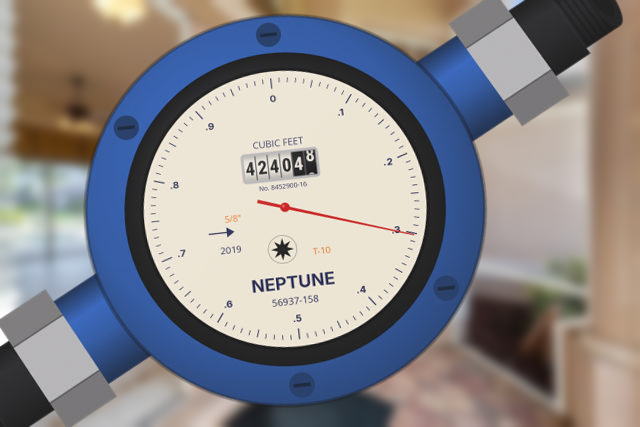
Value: **424048.30** ft³
